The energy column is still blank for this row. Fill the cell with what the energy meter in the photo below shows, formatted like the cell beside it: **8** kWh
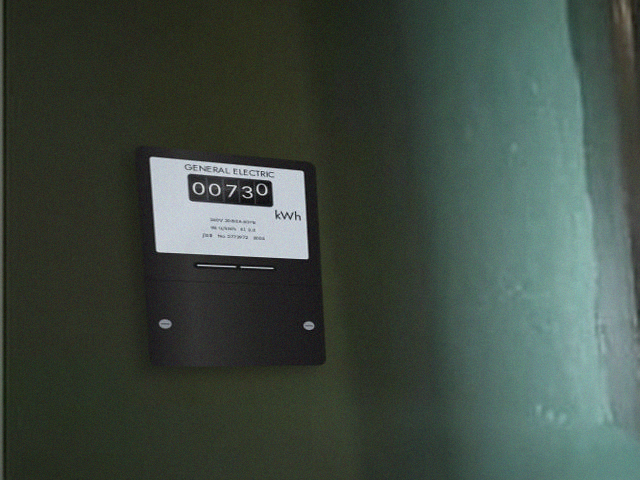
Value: **730** kWh
